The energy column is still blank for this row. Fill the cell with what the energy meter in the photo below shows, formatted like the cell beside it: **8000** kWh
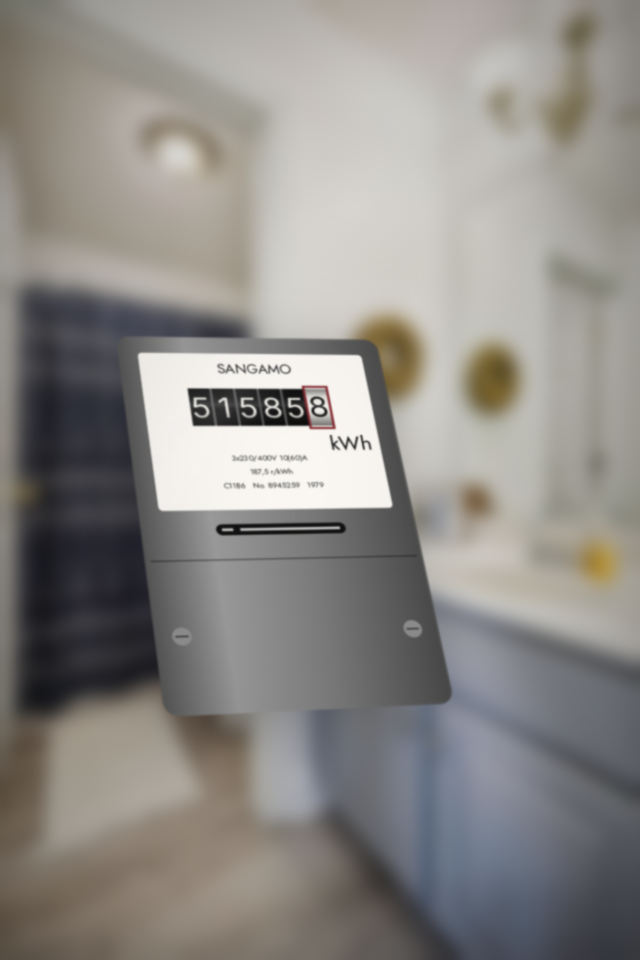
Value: **51585.8** kWh
